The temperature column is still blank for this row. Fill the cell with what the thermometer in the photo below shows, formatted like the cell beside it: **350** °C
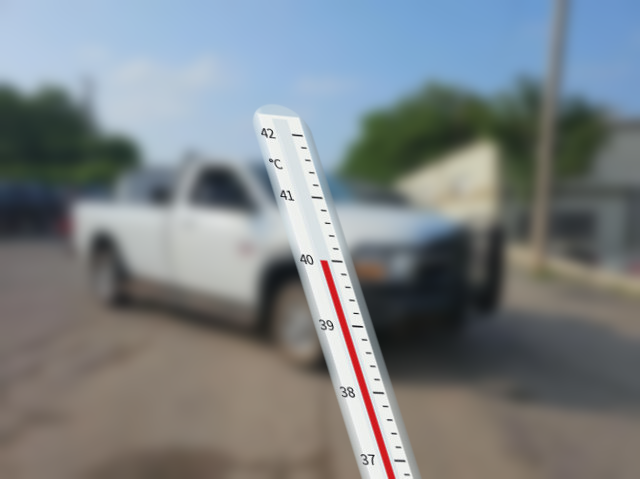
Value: **40** °C
